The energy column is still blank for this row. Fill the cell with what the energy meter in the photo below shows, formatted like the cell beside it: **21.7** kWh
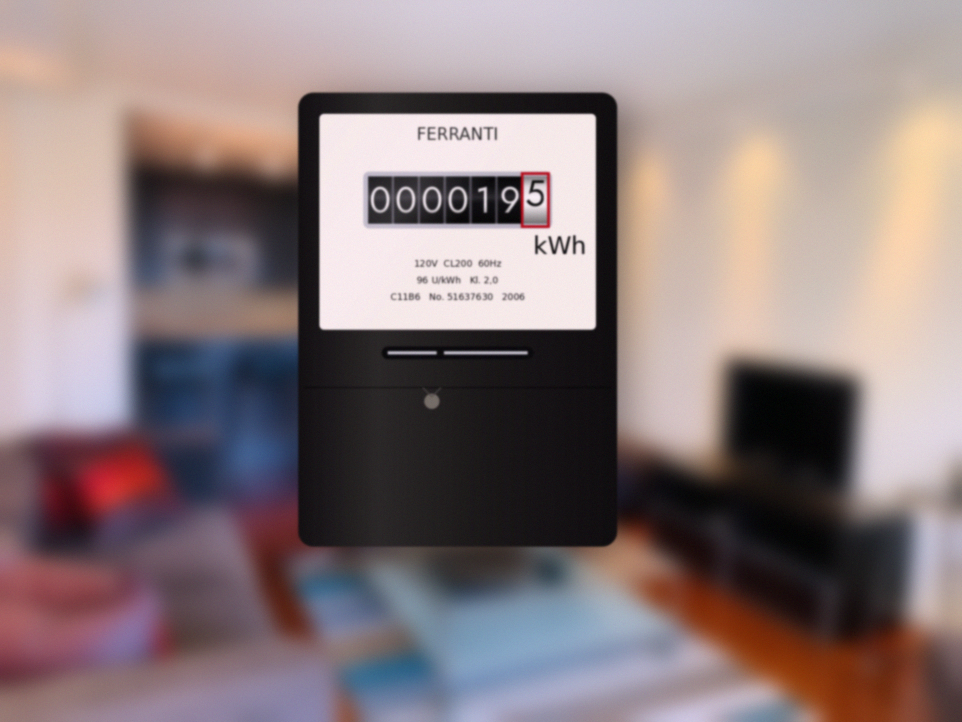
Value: **19.5** kWh
